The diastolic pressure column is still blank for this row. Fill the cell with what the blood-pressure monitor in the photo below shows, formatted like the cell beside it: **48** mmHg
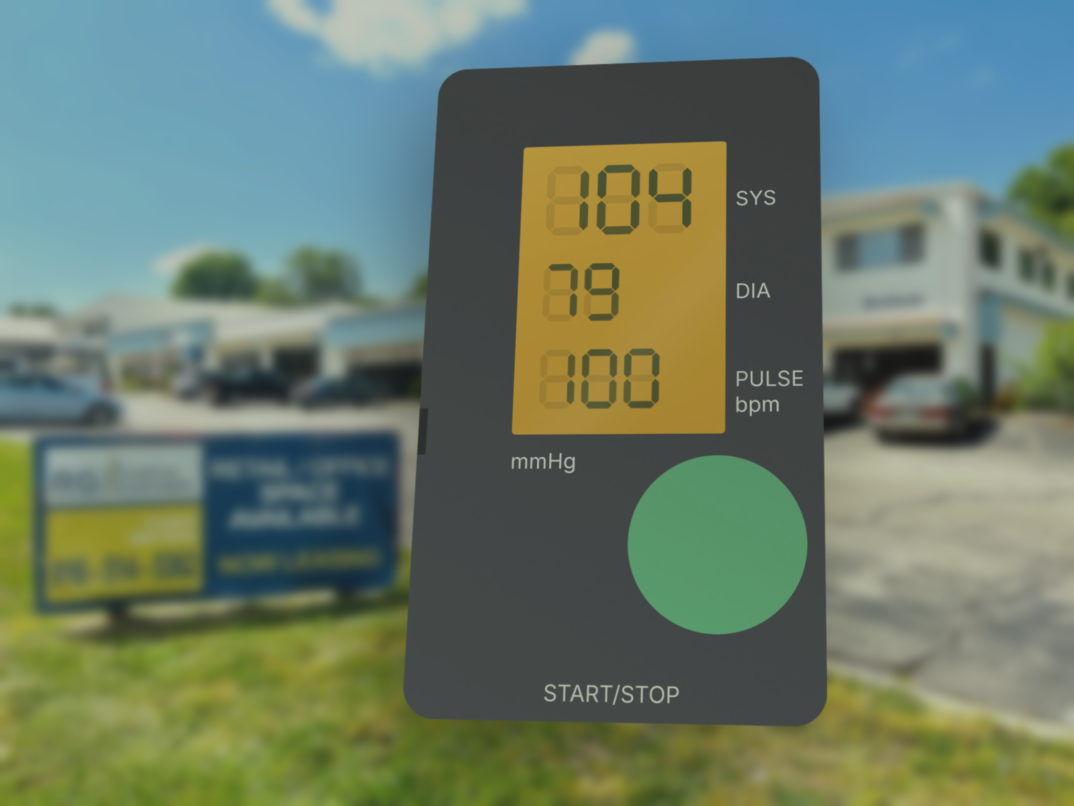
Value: **79** mmHg
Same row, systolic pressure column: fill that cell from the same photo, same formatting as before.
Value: **104** mmHg
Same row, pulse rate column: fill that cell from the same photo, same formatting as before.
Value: **100** bpm
